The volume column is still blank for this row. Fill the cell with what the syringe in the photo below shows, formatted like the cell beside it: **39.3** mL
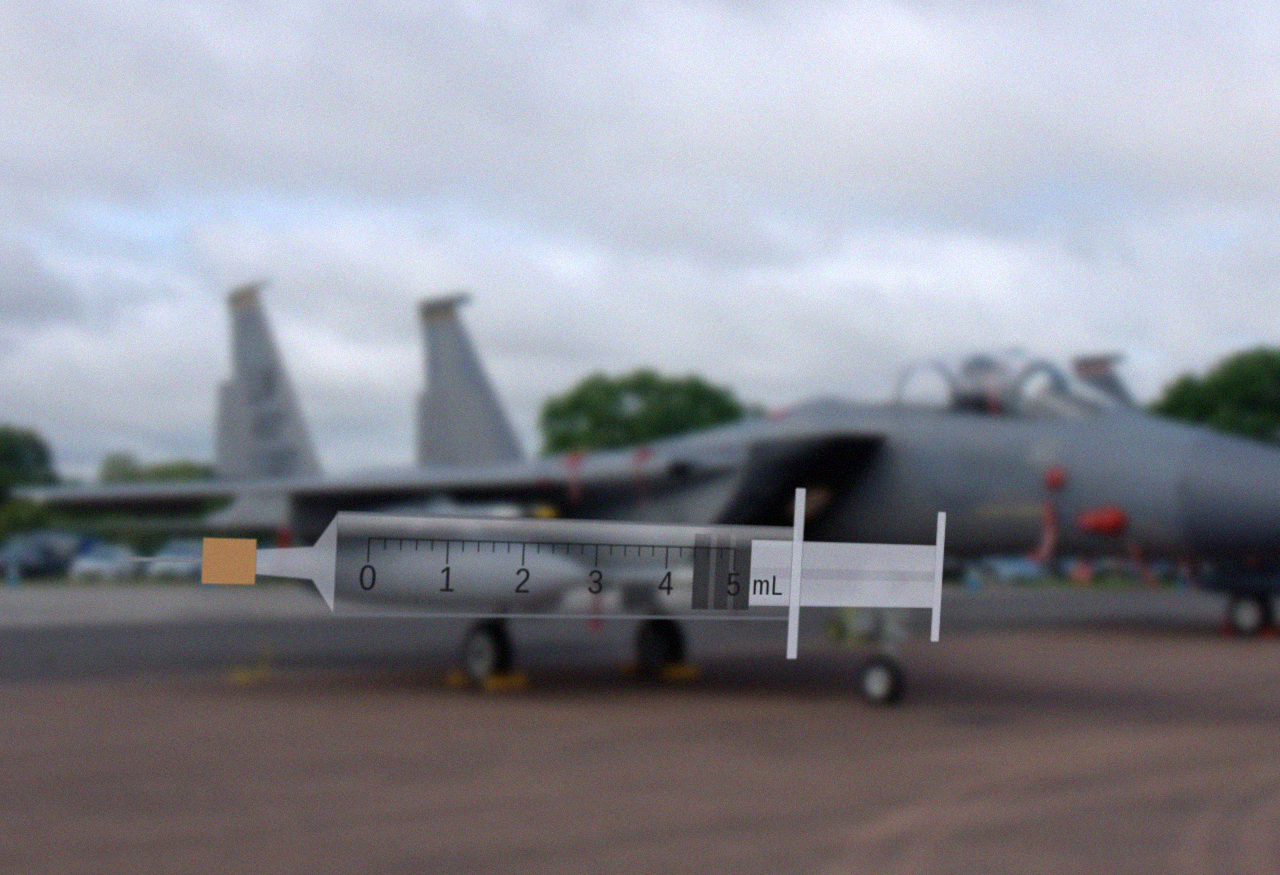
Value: **4.4** mL
